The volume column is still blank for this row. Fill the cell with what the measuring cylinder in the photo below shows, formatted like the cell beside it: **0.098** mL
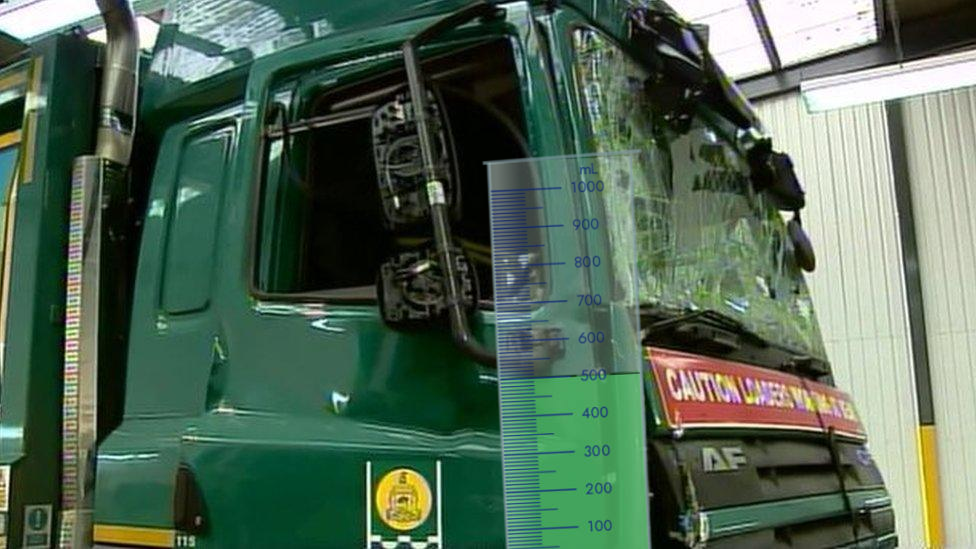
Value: **500** mL
